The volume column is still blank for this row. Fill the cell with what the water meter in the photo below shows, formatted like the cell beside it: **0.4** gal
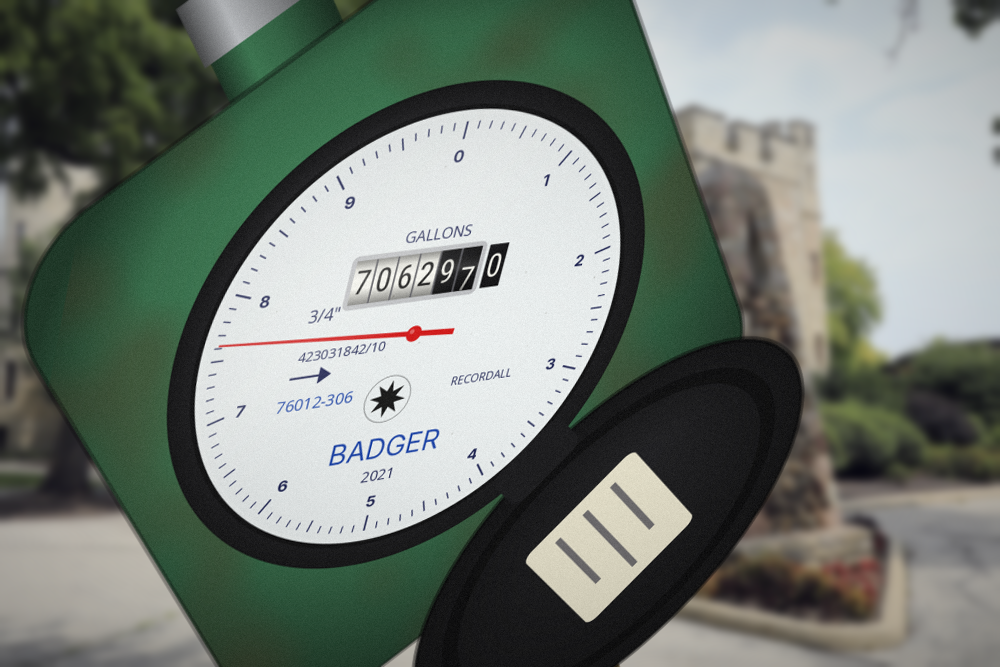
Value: **7062967.6** gal
